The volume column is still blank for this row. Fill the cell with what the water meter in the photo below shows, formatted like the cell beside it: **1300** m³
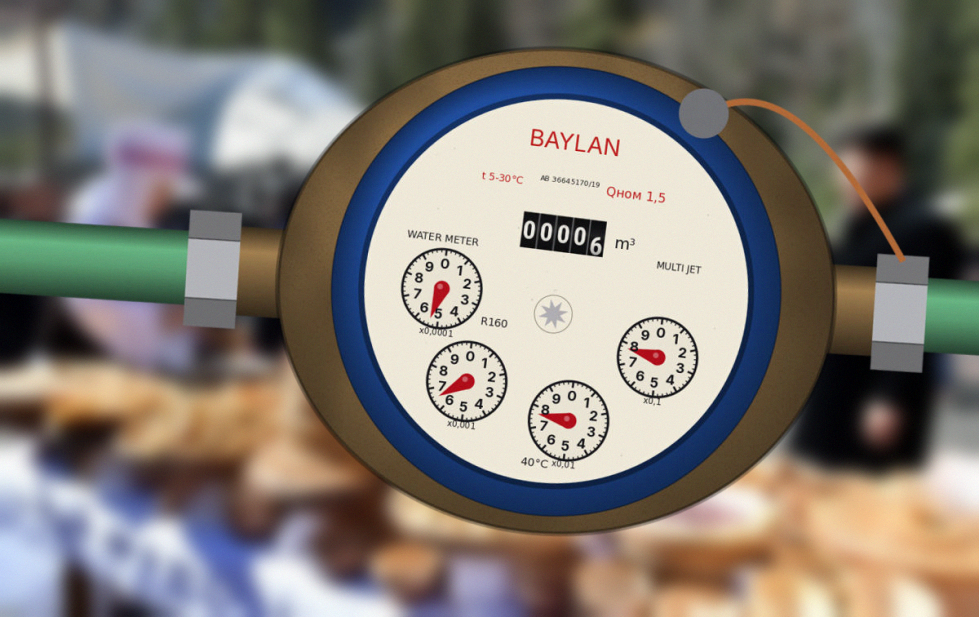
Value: **5.7765** m³
